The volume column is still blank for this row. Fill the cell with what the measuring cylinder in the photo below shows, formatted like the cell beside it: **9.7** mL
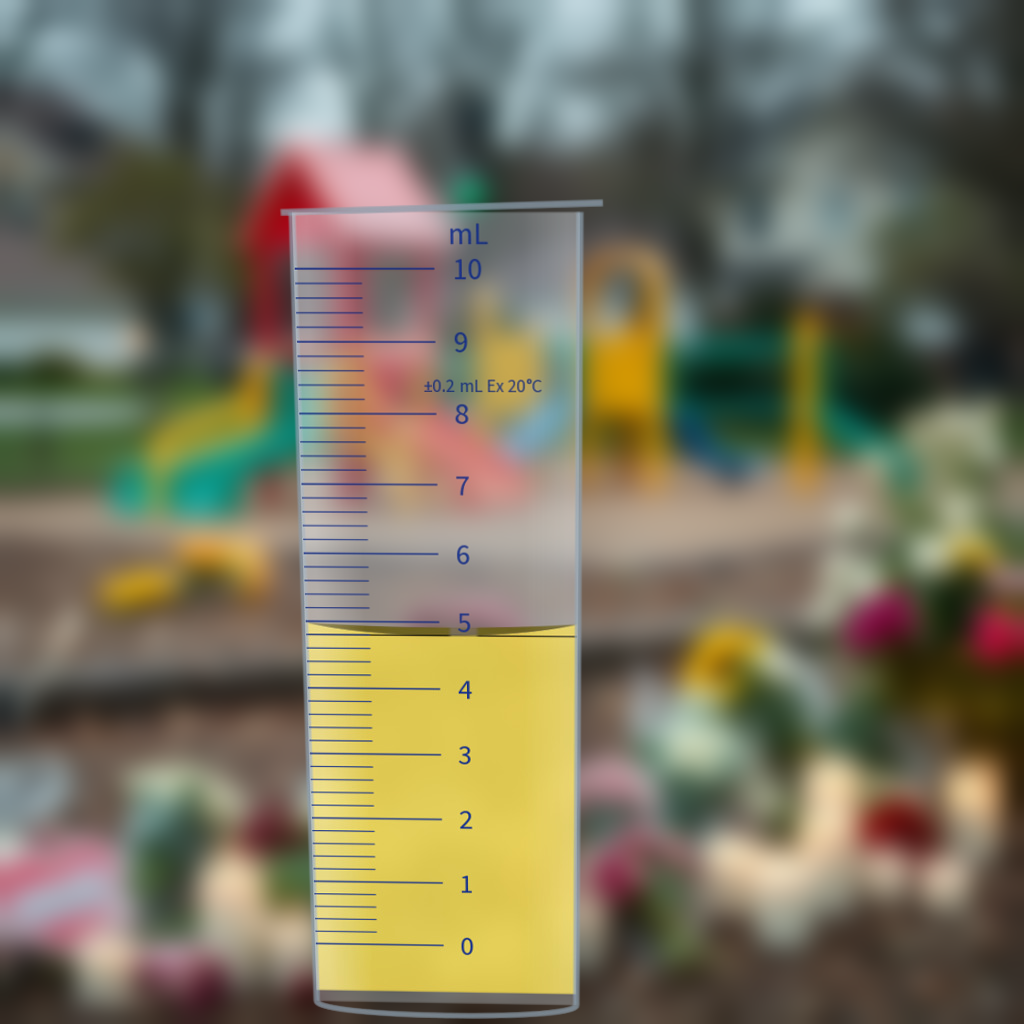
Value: **4.8** mL
